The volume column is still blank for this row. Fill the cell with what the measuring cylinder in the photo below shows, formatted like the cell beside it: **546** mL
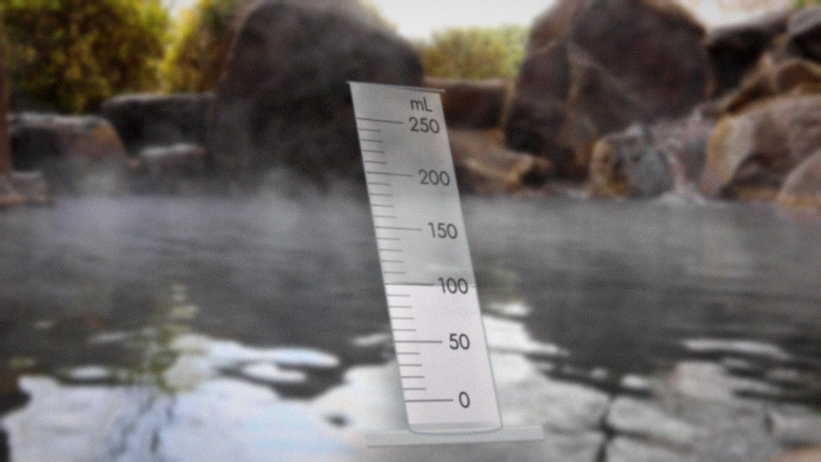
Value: **100** mL
